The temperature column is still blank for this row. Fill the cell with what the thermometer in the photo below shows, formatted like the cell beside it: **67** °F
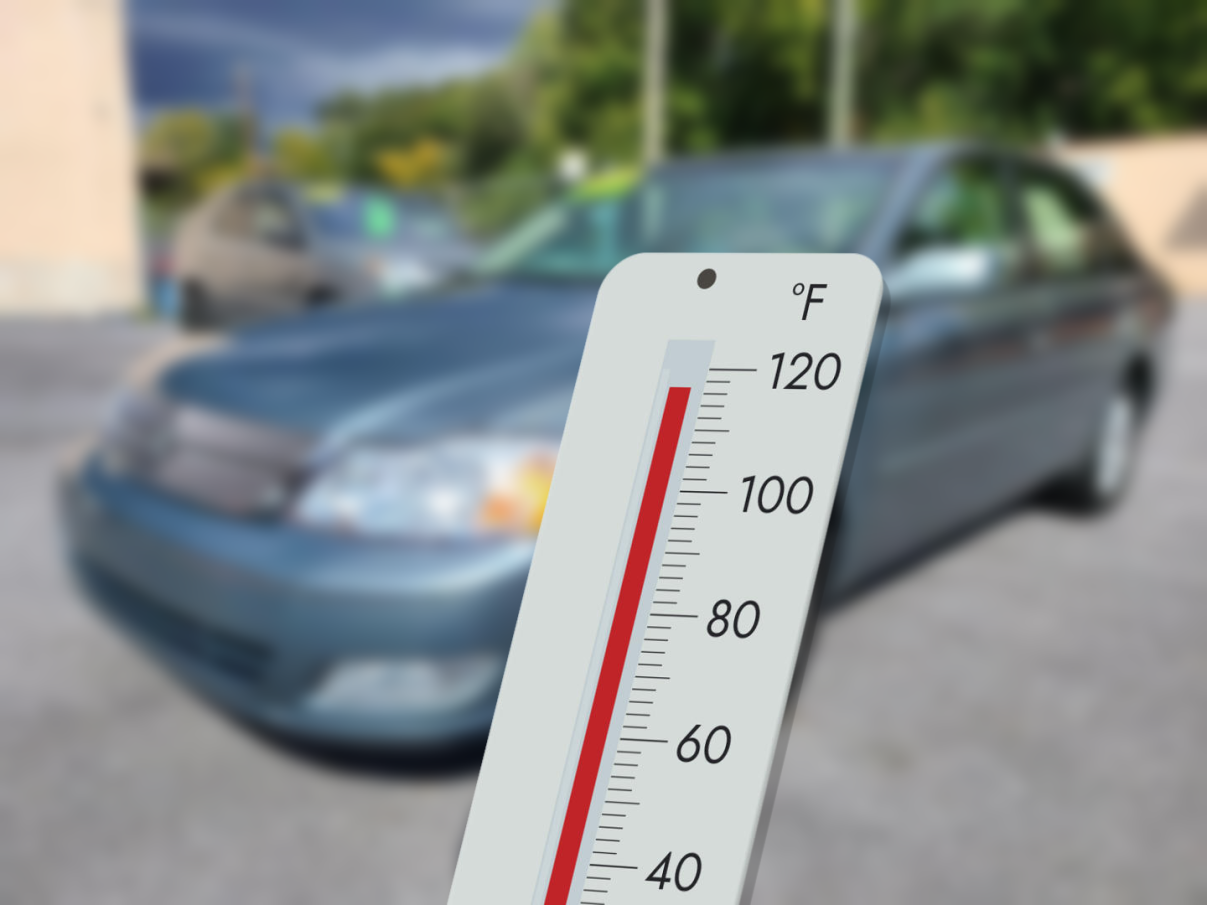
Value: **117** °F
